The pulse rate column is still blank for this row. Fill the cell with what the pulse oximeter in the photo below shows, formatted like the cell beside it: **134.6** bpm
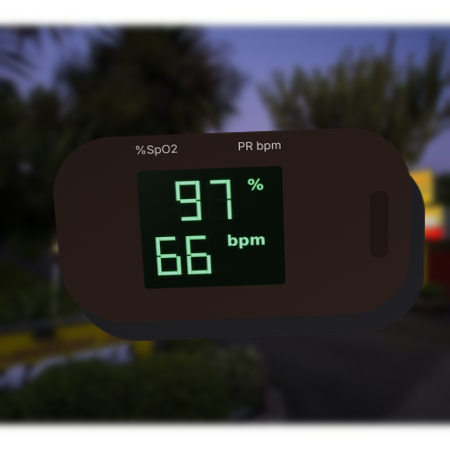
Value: **66** bpm
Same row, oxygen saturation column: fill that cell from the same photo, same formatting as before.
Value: **97** %
